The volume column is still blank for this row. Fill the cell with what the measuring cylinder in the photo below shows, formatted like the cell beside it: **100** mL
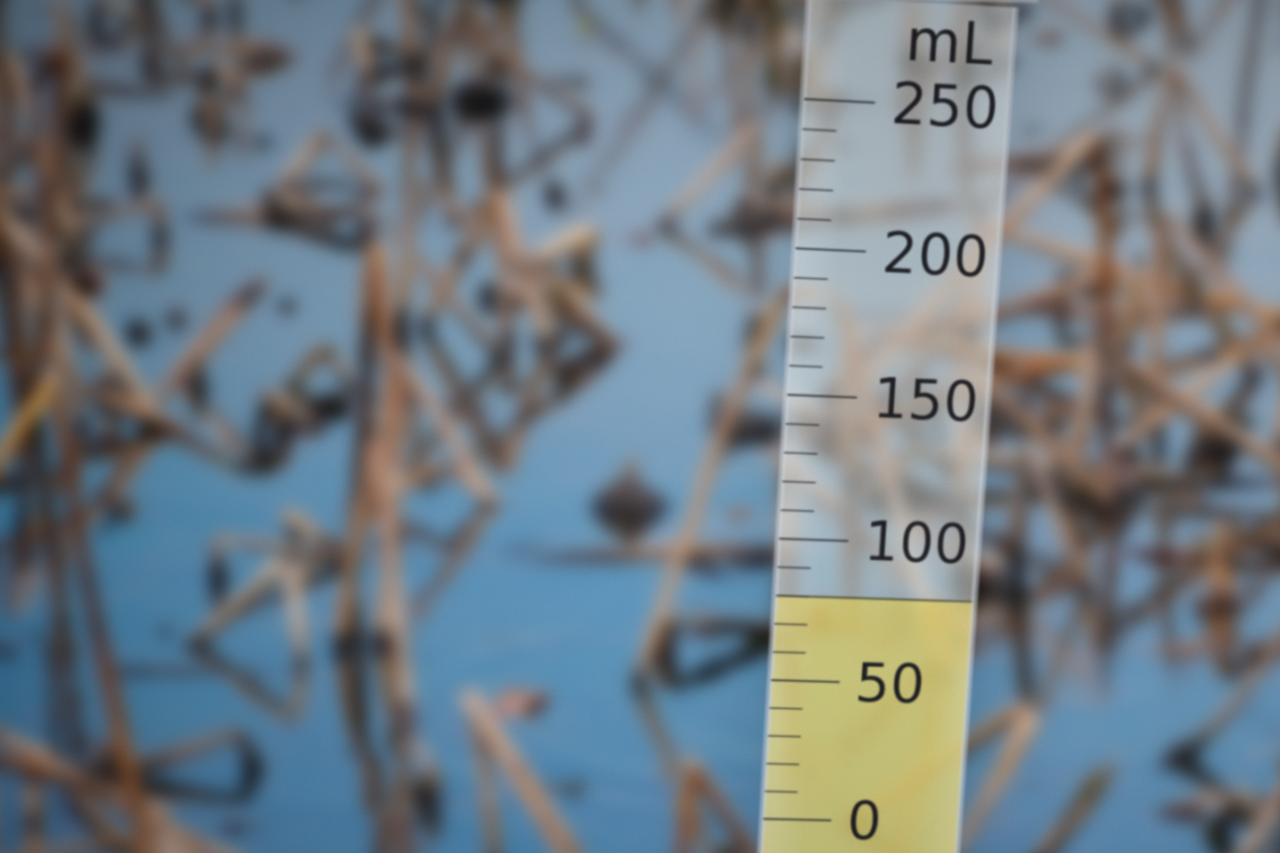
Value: **80** mL
